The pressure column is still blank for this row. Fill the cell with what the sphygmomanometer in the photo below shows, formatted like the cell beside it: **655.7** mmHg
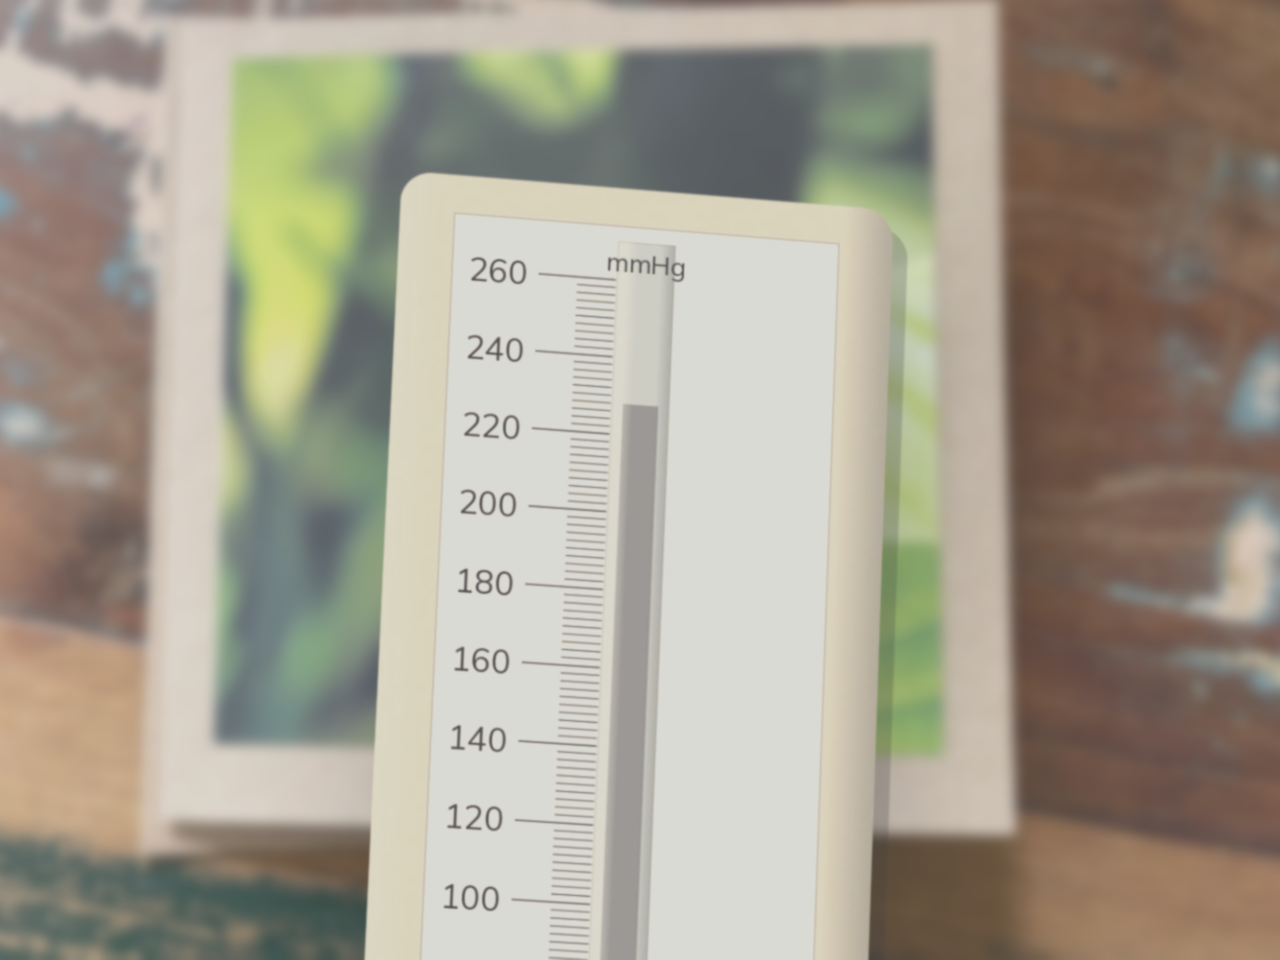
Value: **228** mmHg
